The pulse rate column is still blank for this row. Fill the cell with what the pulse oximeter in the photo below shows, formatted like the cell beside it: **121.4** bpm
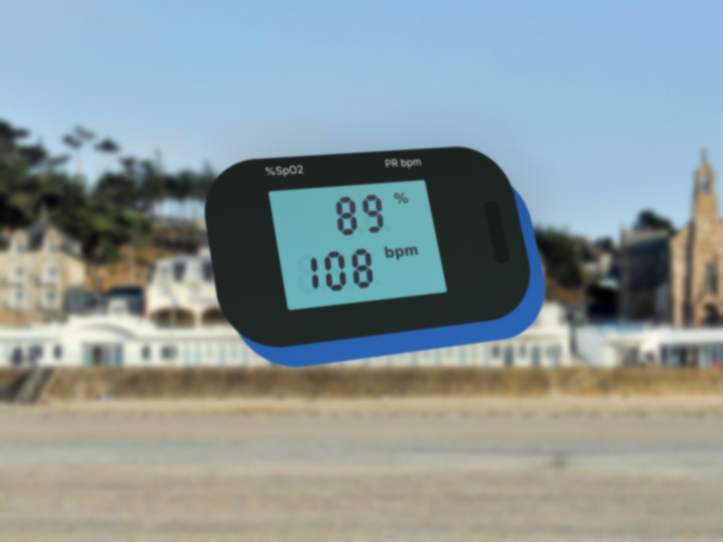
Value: **108** bpm
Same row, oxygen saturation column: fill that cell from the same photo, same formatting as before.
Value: **89** %
